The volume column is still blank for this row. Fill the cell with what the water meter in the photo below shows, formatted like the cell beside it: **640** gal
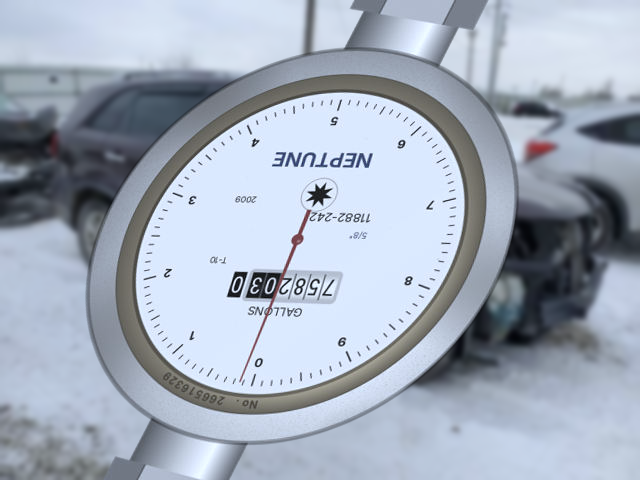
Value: **7582030.1** gal
